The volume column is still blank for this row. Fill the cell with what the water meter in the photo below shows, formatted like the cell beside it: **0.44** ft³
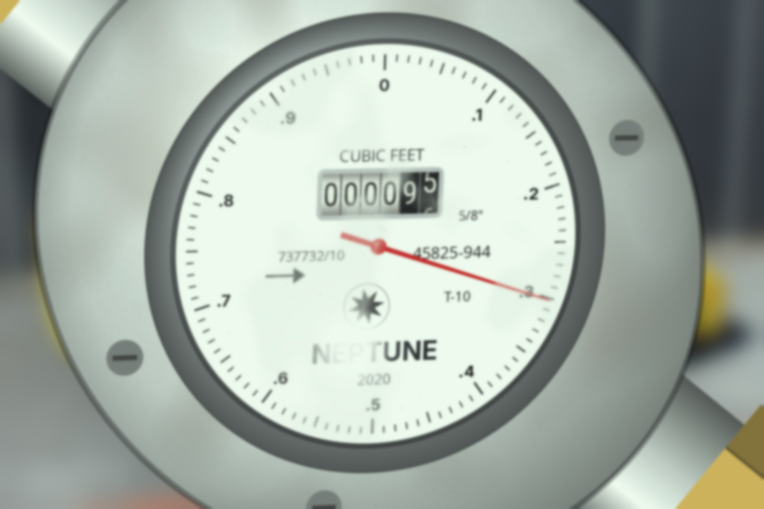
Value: **95.30** ft³
